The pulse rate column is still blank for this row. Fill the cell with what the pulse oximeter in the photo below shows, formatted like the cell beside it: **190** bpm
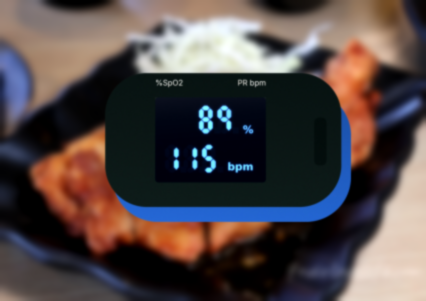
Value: **115** bpm
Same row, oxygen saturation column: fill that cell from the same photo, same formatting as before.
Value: **89** %
